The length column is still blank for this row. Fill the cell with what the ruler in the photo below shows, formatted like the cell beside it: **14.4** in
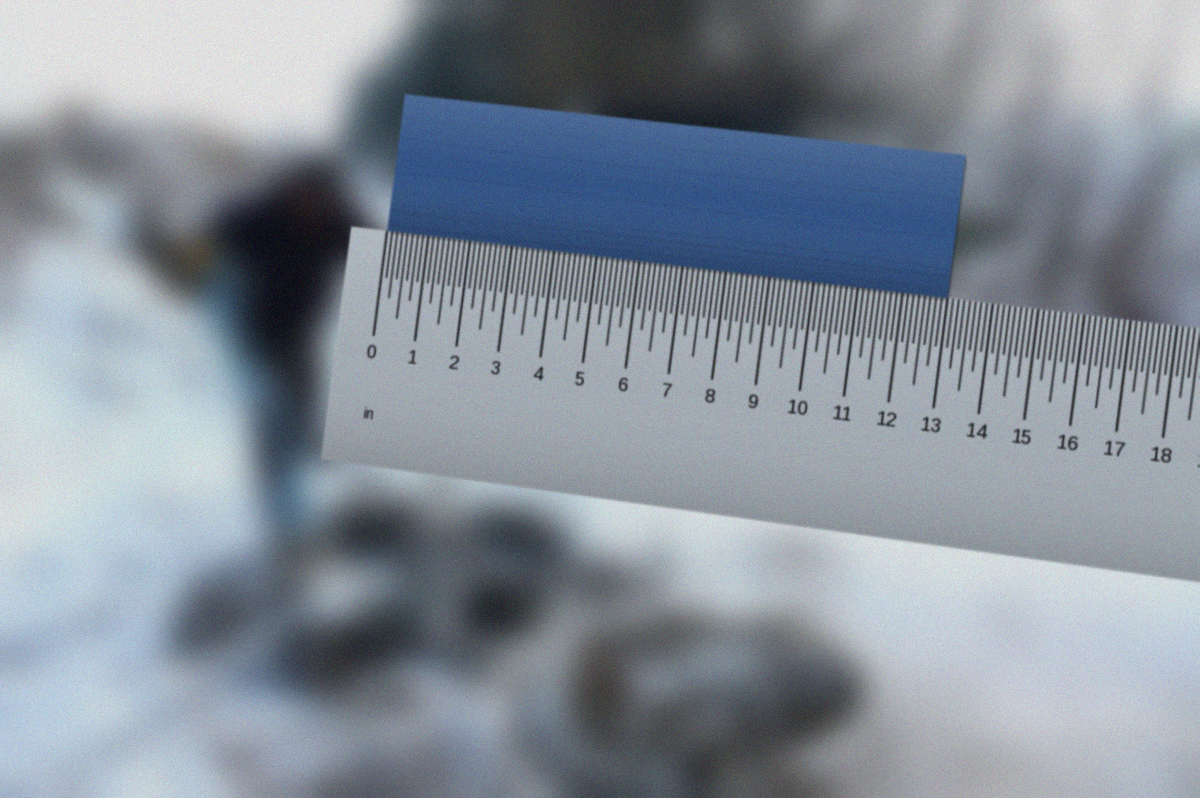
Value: **13** in
